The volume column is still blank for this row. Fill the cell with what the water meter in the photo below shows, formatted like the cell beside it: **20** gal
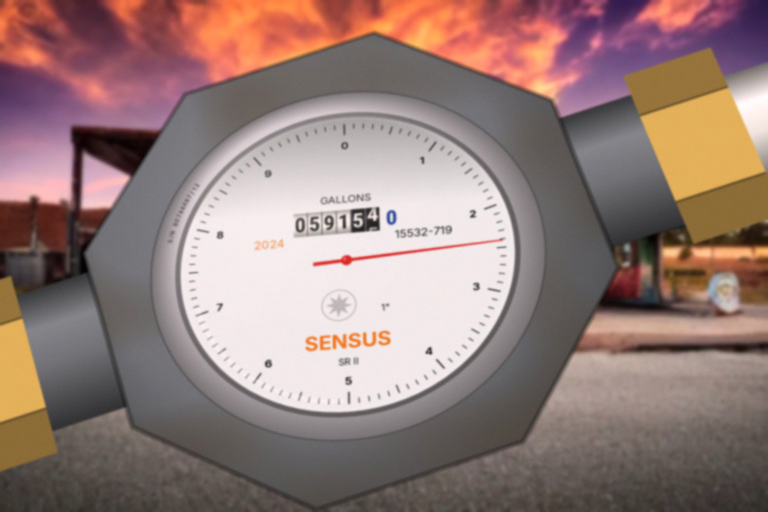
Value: **591542.4** gal
